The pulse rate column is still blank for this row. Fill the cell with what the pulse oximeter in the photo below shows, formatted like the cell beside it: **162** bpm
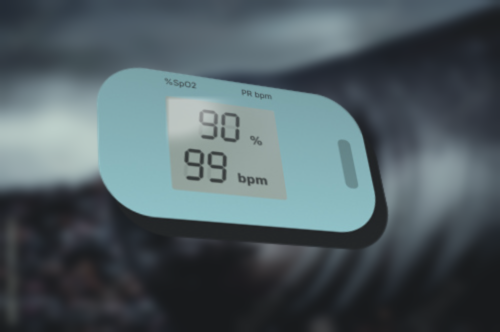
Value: **99** bpm
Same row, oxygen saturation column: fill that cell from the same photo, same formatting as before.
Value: **90** %
